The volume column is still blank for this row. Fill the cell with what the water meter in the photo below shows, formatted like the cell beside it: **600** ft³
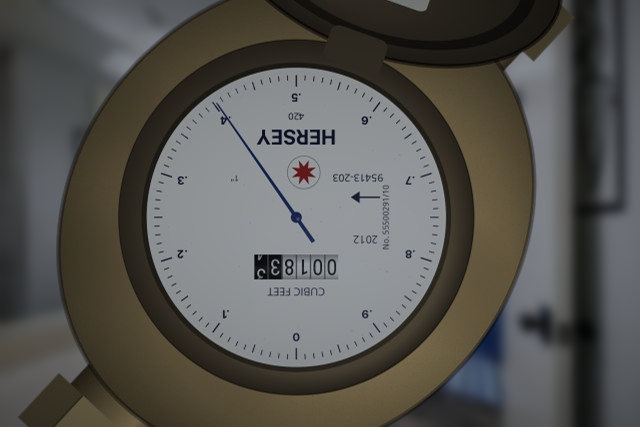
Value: **1833.40** ft³
